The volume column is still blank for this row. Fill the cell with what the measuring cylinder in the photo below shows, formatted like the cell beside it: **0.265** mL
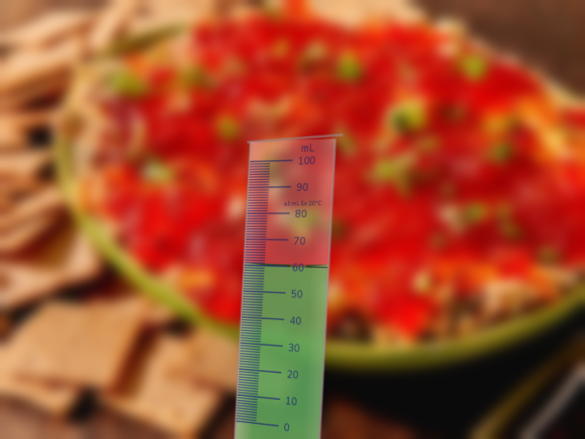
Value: **60** mL
